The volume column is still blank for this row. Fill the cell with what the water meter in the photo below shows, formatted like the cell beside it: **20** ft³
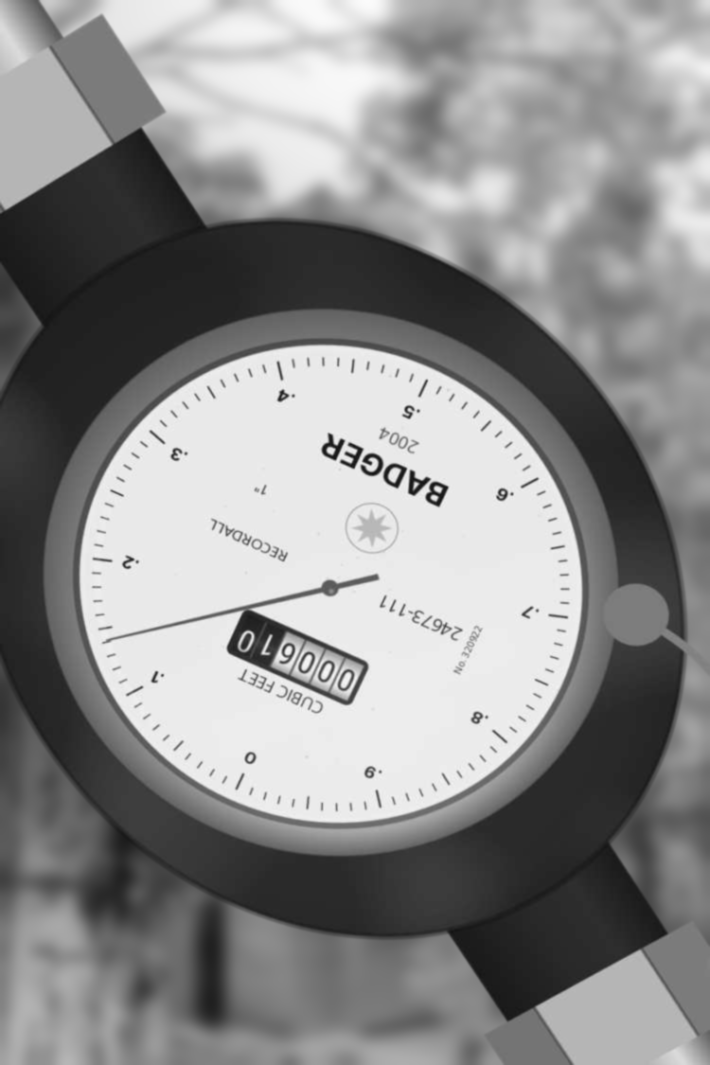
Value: **610.14** ft³
